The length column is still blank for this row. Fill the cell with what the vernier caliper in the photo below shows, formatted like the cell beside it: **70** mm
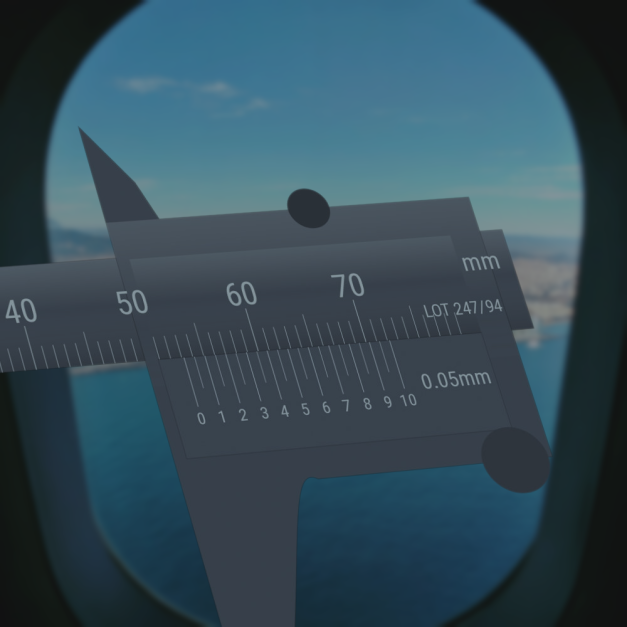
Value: **53.2** mm
